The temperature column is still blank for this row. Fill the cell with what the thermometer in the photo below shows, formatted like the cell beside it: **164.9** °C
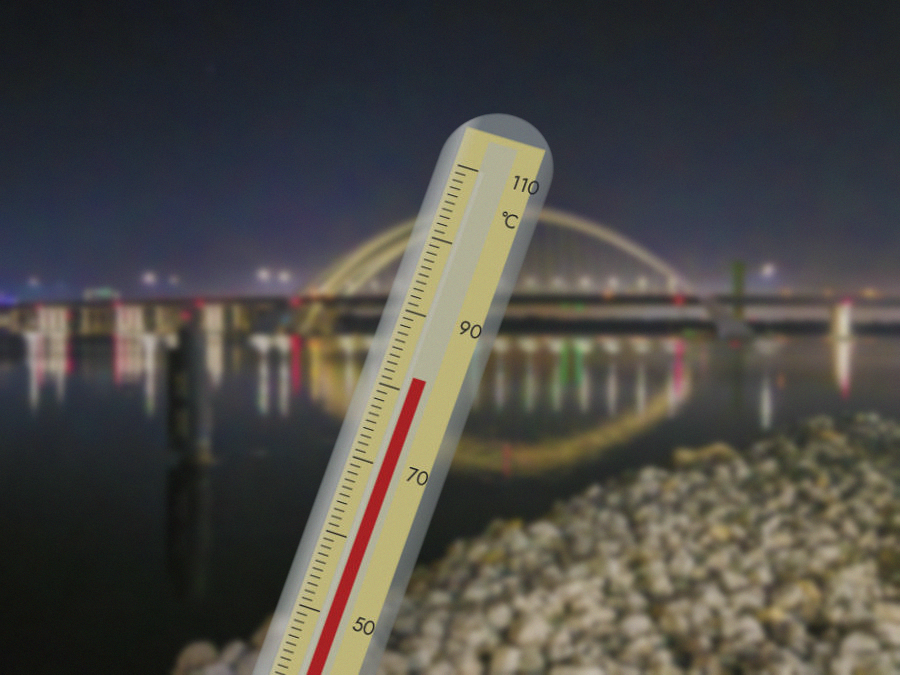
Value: **82** °C
